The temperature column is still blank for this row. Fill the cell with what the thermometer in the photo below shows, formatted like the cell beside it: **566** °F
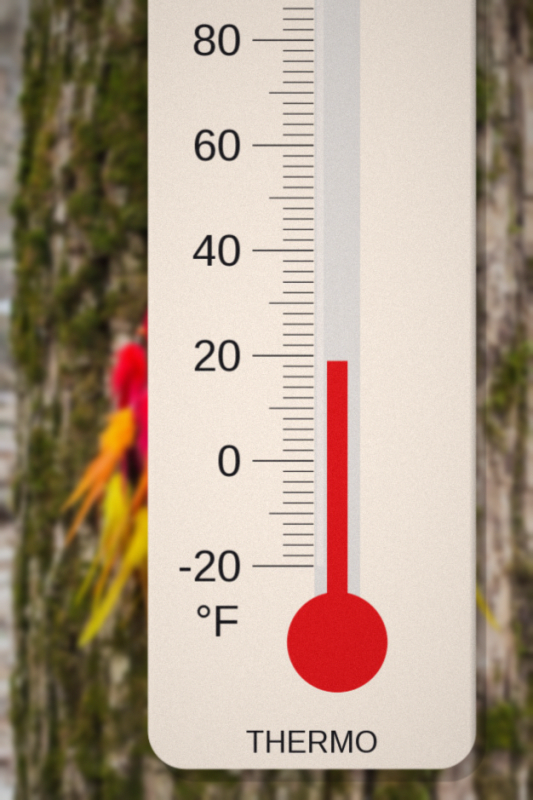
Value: **19** °F
